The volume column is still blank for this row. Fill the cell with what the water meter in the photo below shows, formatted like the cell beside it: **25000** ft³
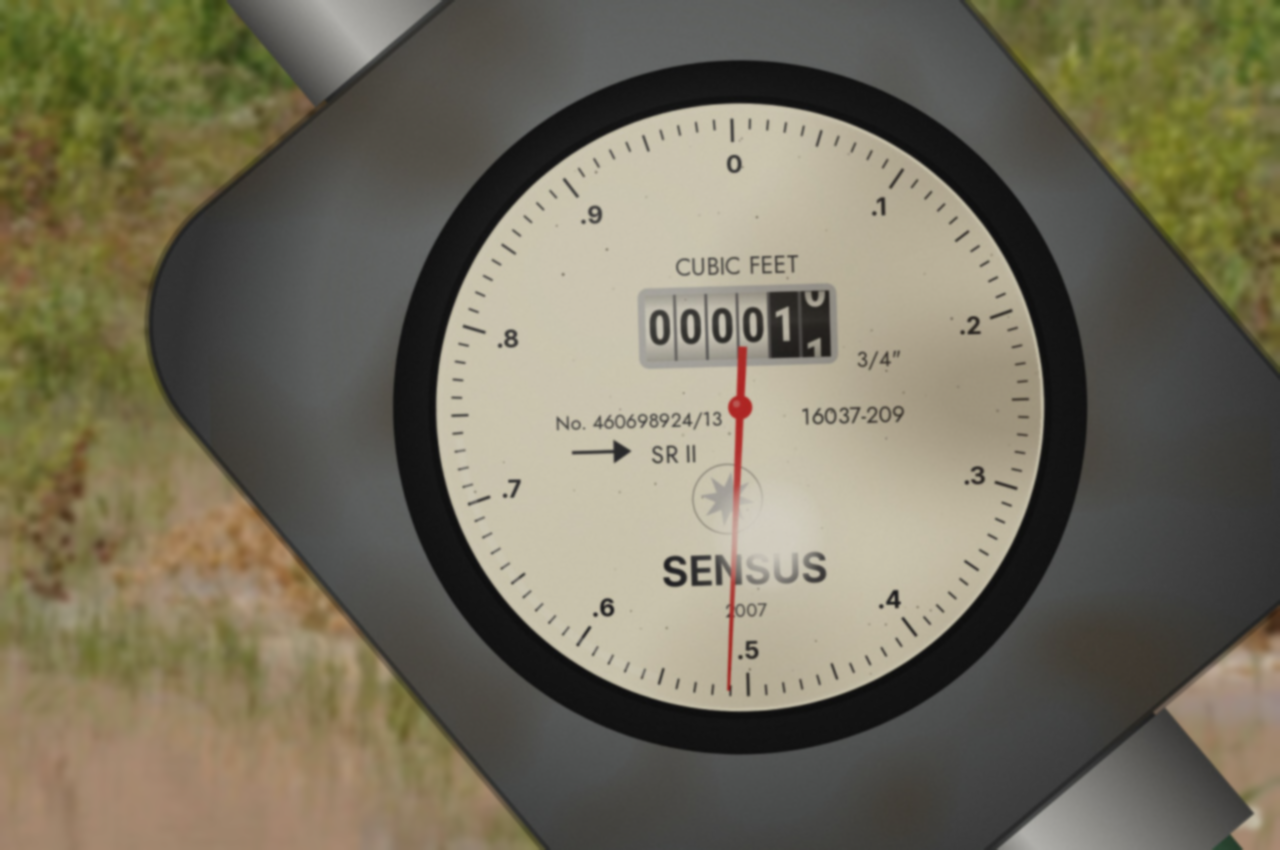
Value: **10.51** ft³
